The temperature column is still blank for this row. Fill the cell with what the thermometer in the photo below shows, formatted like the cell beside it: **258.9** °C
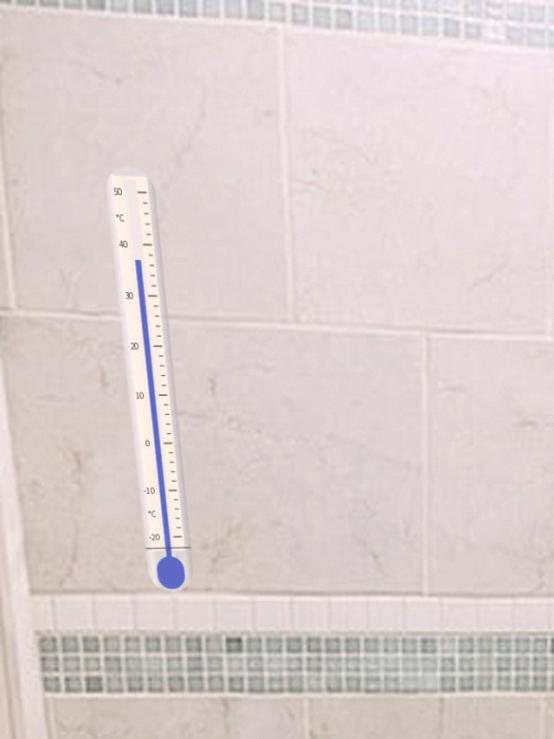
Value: **37** °C
